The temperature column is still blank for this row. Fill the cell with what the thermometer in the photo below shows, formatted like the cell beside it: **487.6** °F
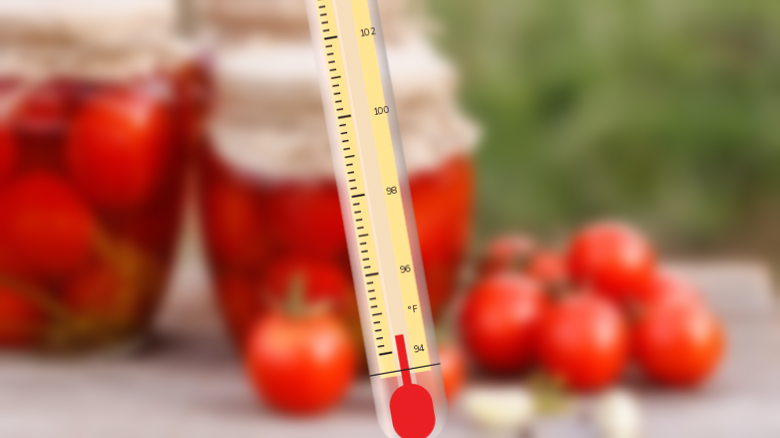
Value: **94.4** °F
